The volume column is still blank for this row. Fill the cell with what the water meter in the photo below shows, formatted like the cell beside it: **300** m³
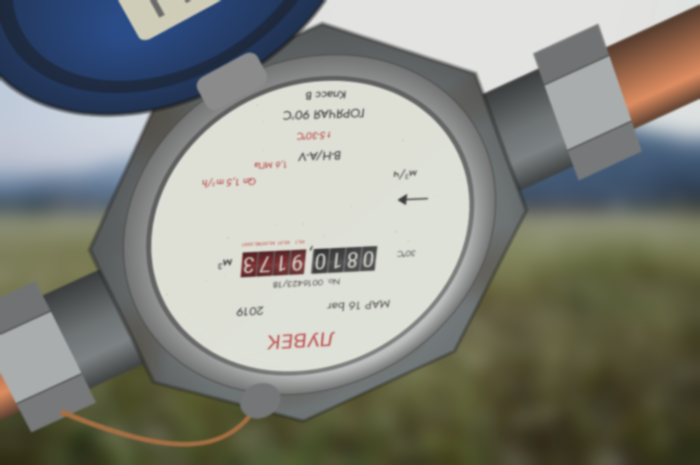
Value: **810.9173** m³
